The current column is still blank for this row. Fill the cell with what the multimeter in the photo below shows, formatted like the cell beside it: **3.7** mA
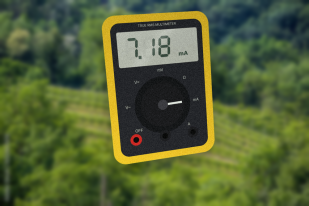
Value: **7.18** mA
